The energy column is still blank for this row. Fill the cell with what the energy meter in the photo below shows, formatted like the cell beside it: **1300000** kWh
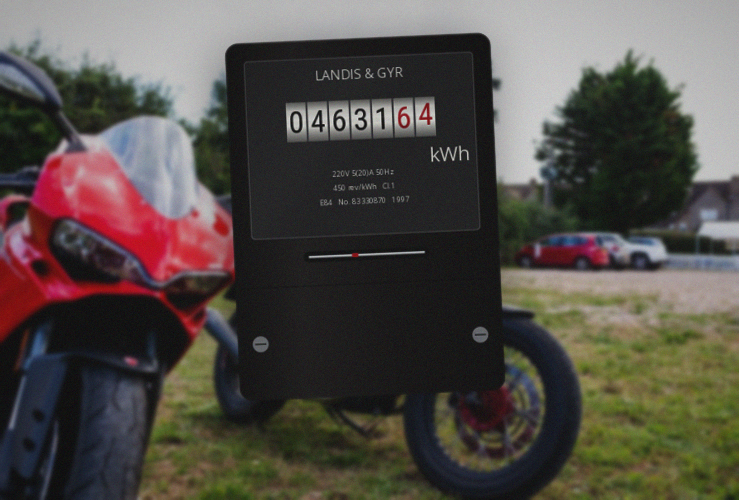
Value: **4631.64** kWh
